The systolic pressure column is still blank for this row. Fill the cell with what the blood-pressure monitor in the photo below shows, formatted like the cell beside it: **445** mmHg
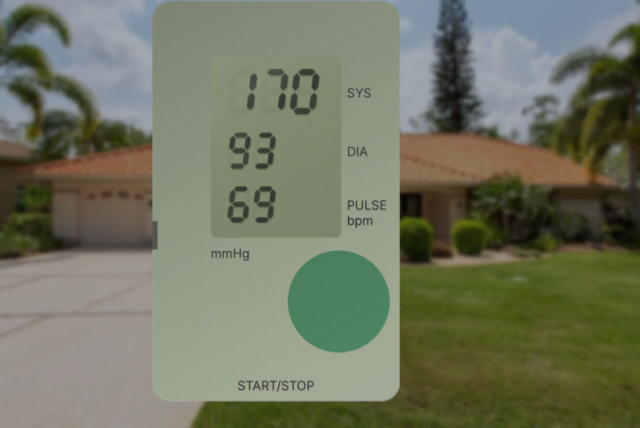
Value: **170** mmHg
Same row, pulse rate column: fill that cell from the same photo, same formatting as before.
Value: **69** bpm
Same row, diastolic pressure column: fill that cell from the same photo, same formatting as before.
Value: **93** mmHg
